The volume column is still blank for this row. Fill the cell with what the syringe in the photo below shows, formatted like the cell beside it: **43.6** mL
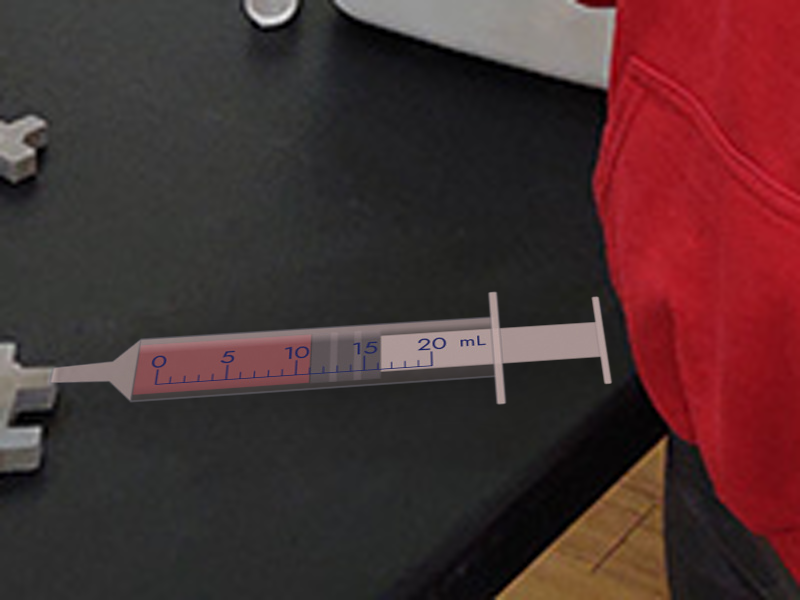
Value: **11** mL
